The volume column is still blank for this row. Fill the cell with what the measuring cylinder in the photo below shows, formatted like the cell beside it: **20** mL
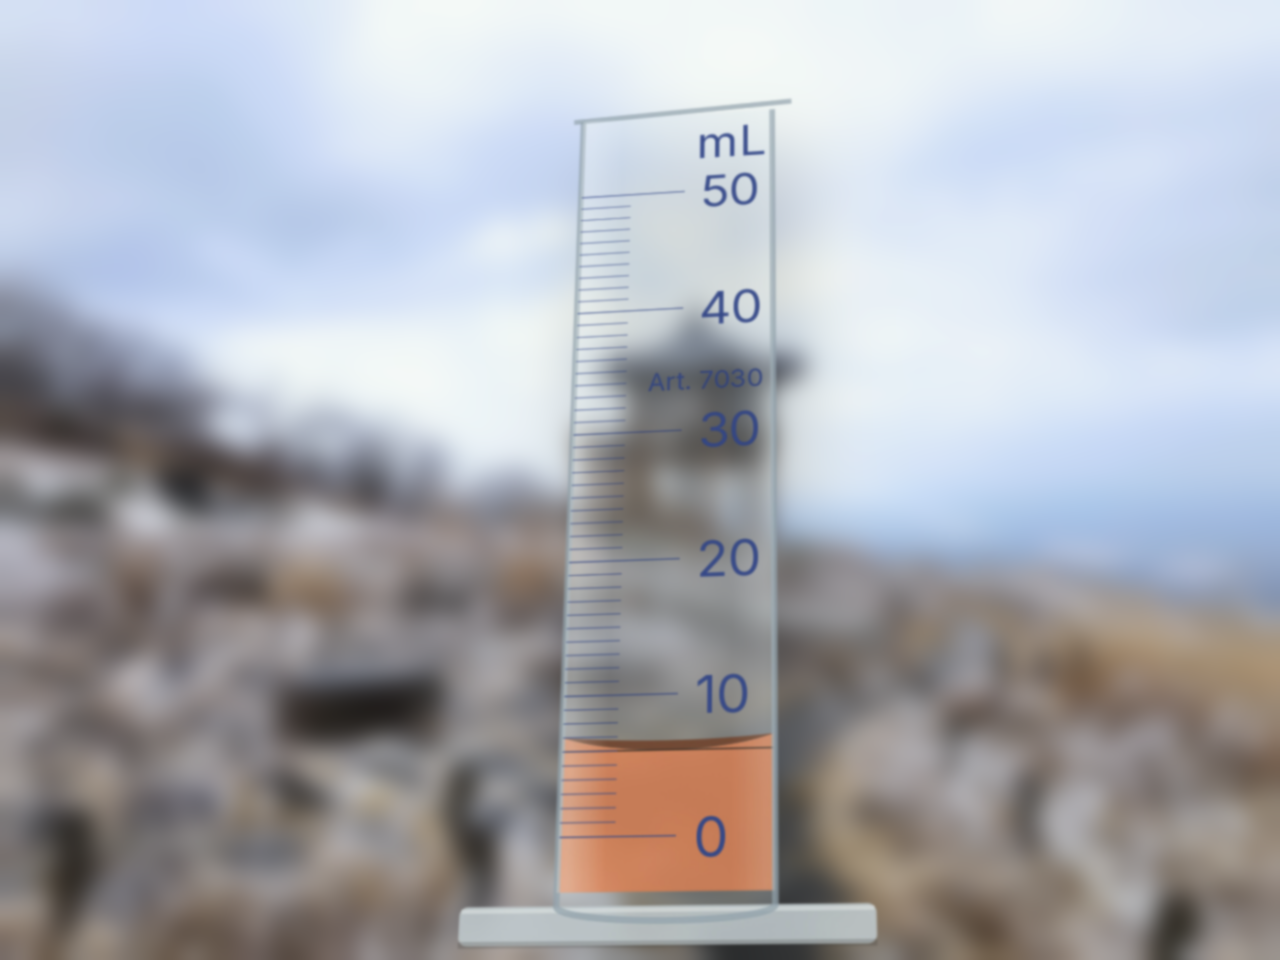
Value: **6** mL
